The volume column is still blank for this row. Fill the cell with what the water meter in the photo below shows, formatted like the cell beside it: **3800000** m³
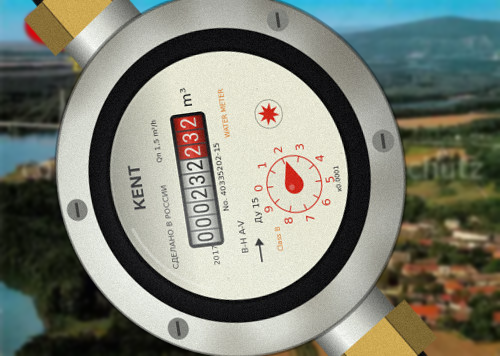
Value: **232.2322** m³
